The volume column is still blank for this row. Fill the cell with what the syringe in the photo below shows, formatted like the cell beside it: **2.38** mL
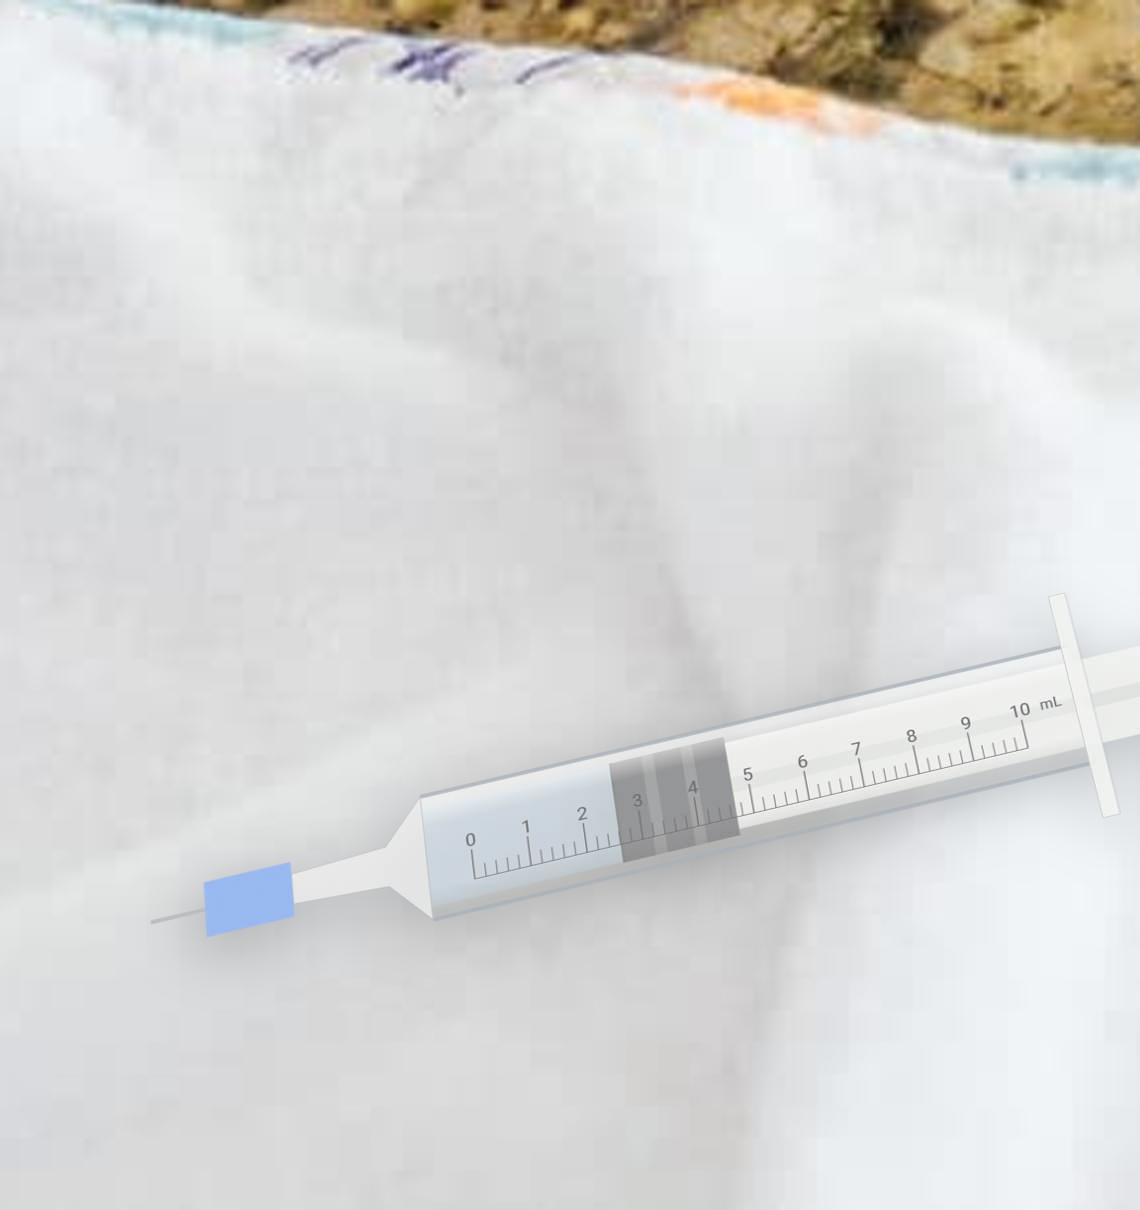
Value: **2.6** mL
